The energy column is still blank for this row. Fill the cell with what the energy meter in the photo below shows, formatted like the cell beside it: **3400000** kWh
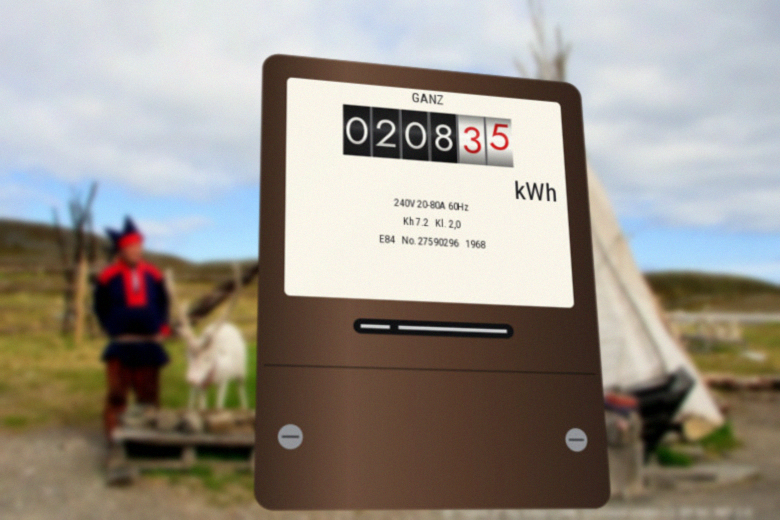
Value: **208.35** kWh
